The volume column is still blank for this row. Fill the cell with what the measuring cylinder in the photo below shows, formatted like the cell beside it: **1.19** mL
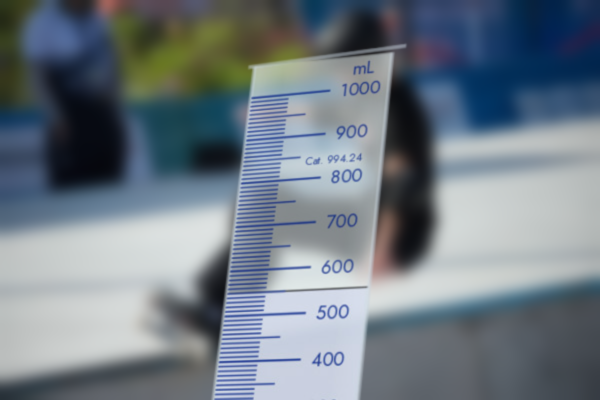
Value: **550** mL
